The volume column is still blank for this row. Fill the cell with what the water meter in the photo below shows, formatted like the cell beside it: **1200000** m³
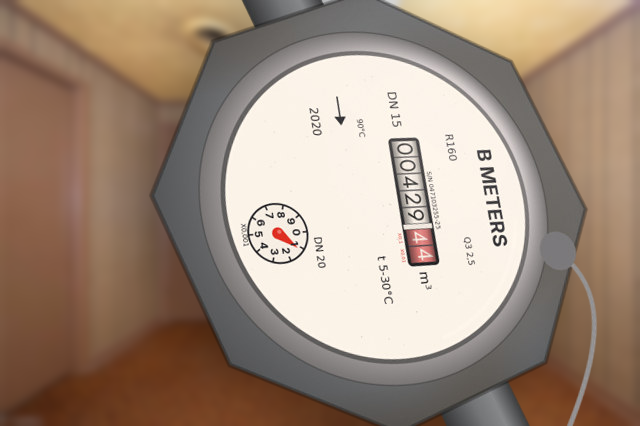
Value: **429.441** m³
